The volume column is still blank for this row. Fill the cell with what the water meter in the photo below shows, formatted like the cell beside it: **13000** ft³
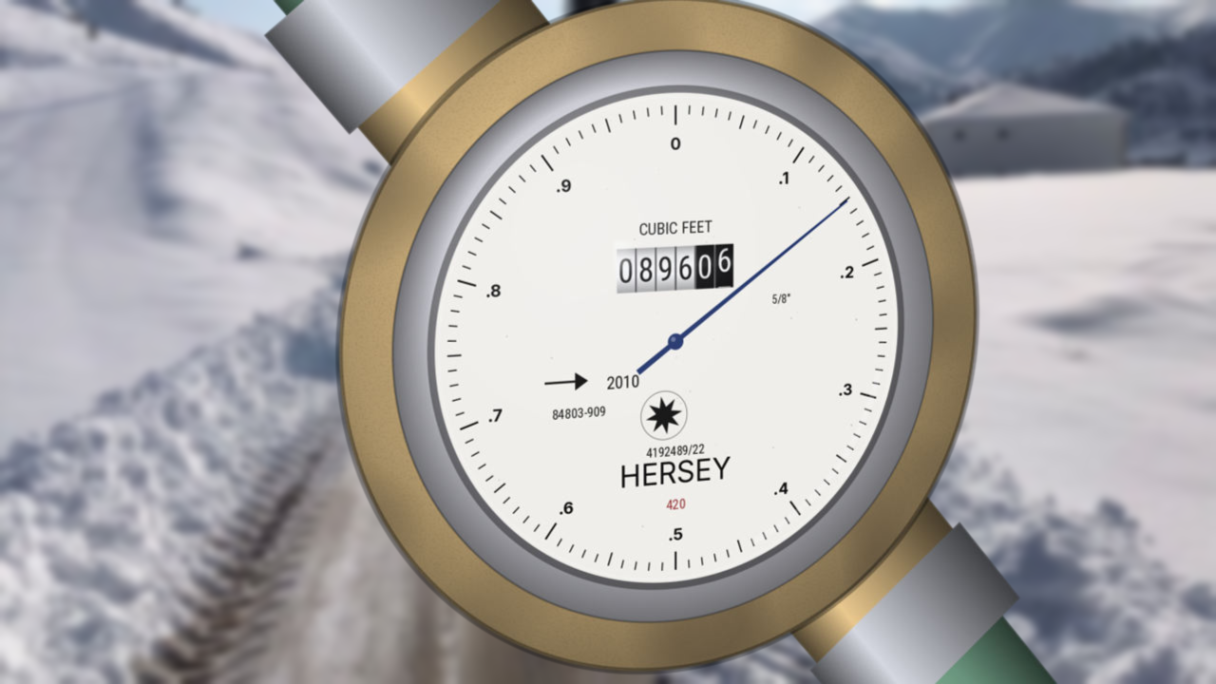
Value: **89606.15** ft³
